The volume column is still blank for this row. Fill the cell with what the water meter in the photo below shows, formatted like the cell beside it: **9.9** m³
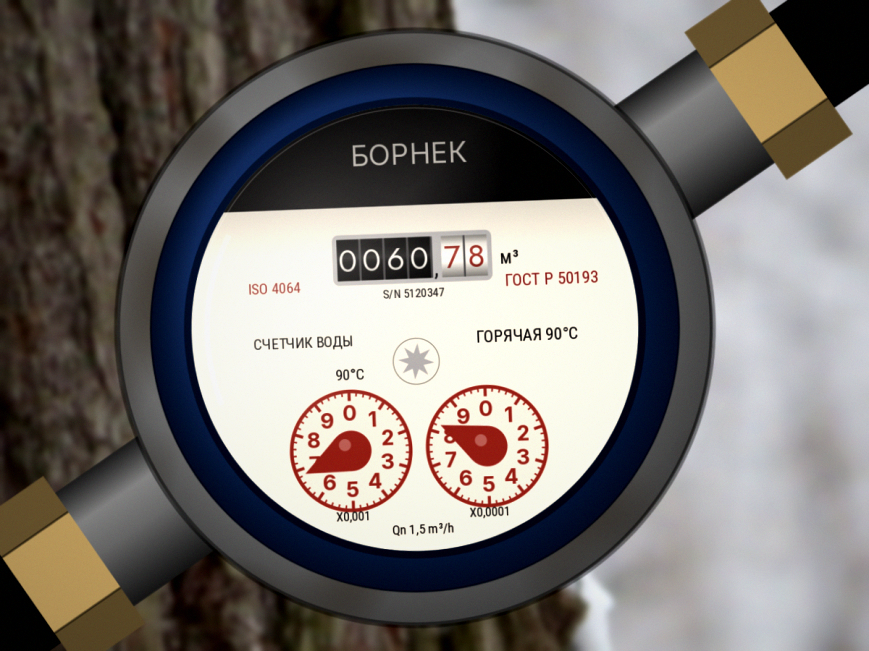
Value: **60.7868** m³
